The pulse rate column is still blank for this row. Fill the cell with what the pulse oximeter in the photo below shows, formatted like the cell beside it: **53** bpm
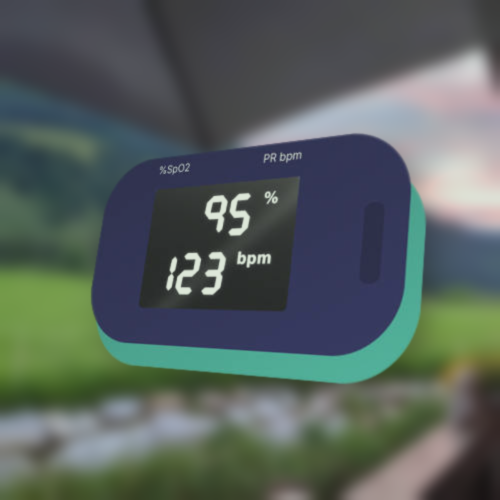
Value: **123** bpm
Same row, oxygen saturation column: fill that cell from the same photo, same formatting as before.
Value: **95** %
